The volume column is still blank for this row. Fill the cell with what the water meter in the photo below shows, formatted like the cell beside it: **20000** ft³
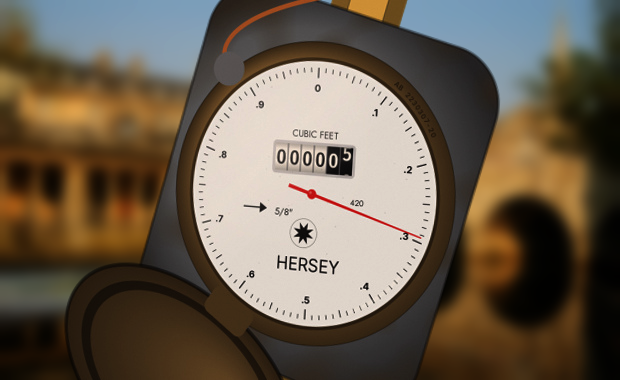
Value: **5.29** ft³
